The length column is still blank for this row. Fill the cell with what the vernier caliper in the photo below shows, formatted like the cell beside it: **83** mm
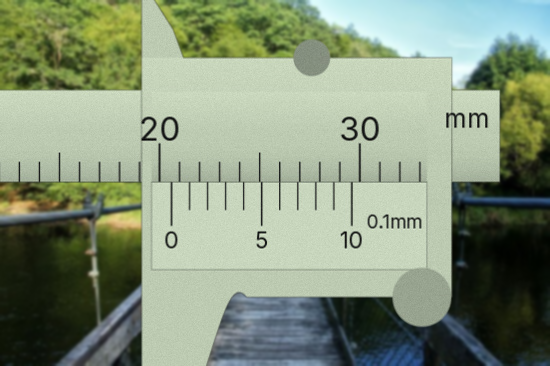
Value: **20.6** mm
